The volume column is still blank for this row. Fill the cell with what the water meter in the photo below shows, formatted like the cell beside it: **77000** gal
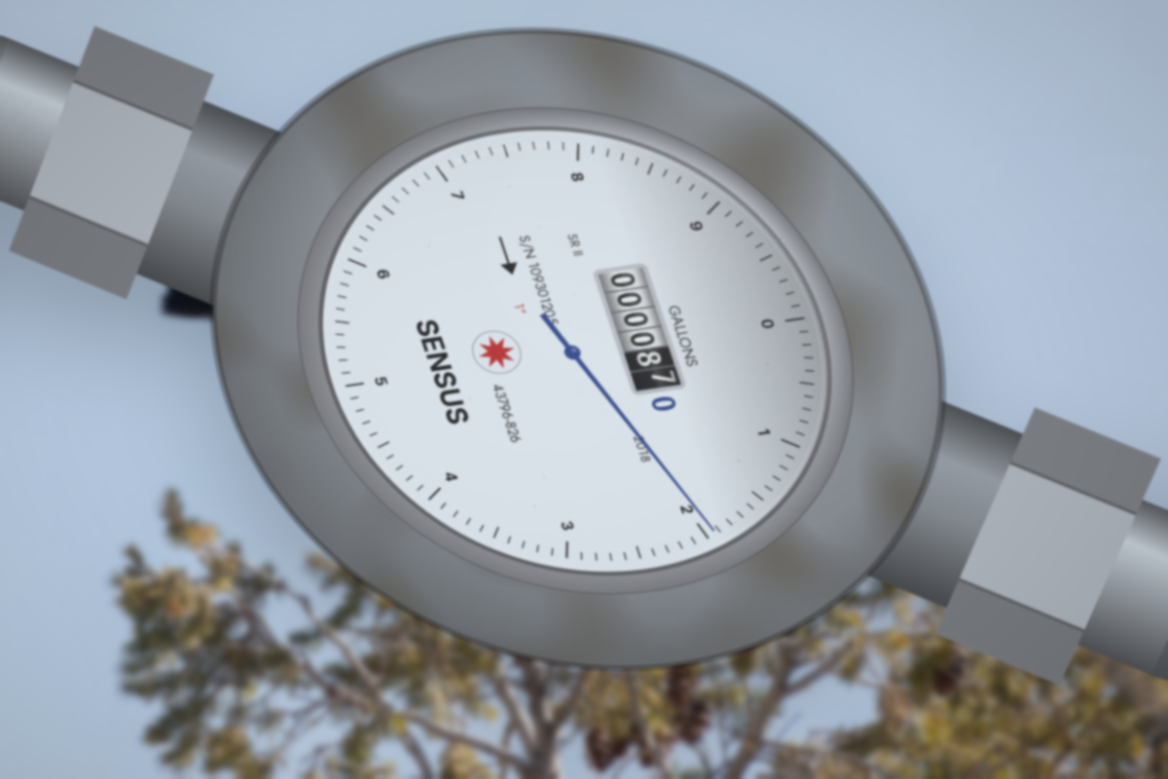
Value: **871.9** gal
